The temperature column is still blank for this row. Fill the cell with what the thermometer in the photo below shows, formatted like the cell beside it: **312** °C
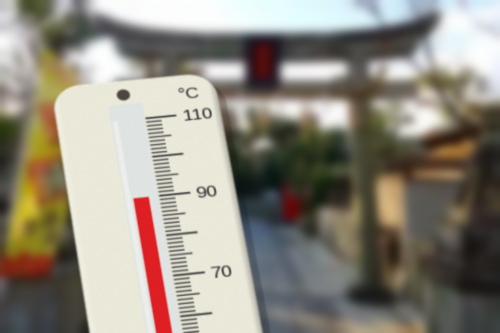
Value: **90** °C
